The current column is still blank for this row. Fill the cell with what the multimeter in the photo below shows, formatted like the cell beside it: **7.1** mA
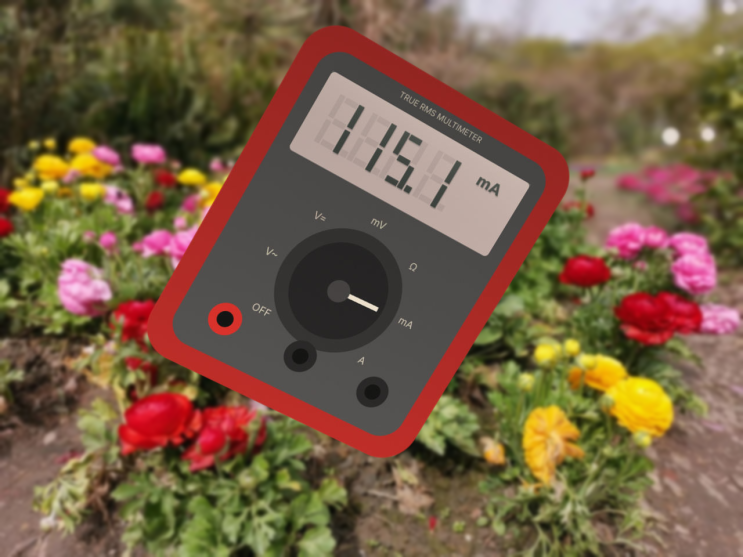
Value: **115.1** mA
